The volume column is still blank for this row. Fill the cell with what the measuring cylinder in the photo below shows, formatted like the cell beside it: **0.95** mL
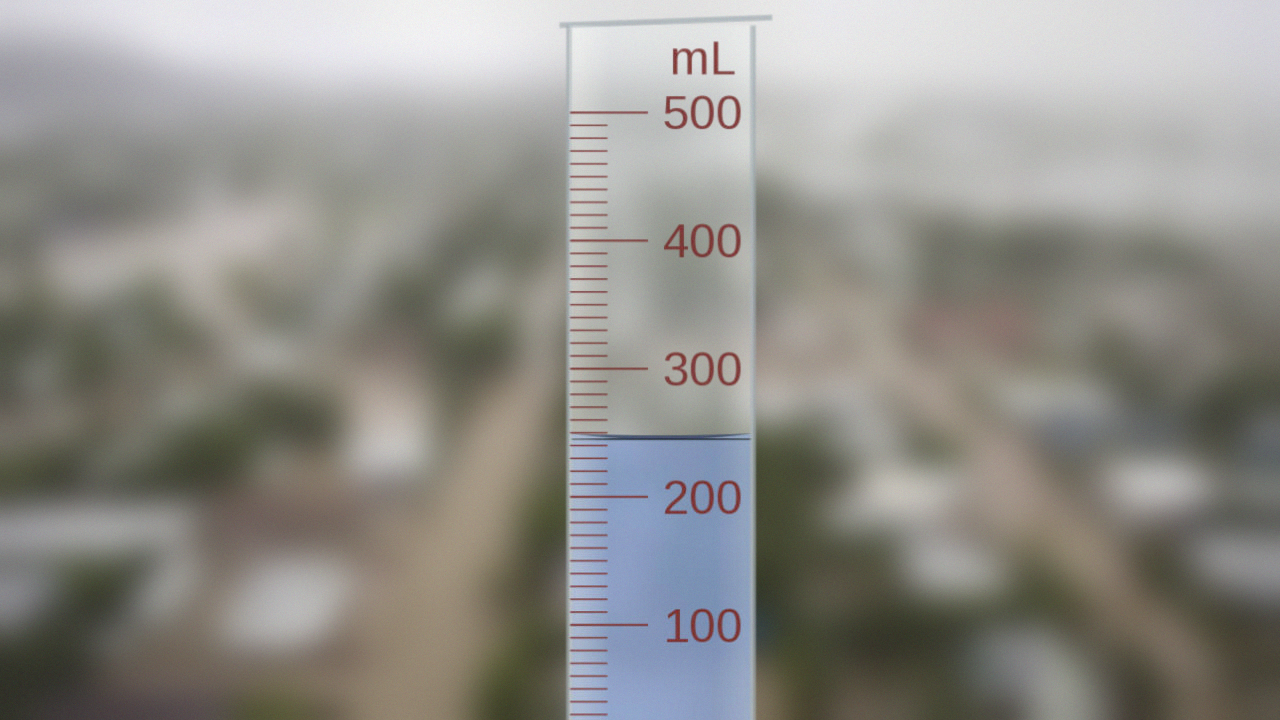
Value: **245** mL
